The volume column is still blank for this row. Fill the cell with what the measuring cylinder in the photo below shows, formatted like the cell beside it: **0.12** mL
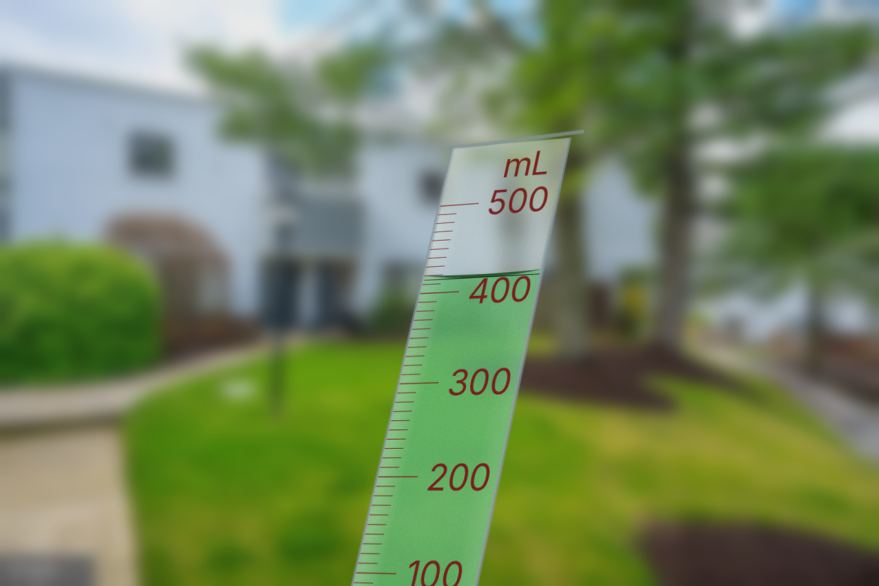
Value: **415** mL
